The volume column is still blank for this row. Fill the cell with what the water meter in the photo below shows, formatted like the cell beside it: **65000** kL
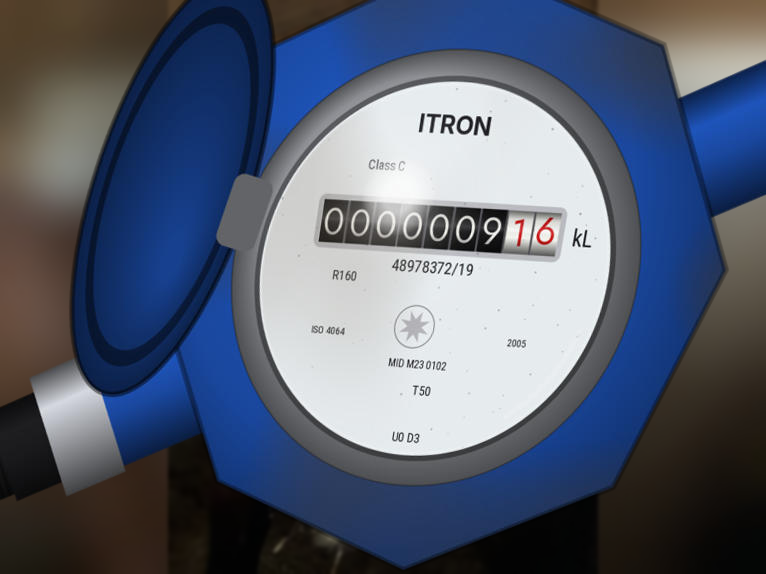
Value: **9.16** kL
